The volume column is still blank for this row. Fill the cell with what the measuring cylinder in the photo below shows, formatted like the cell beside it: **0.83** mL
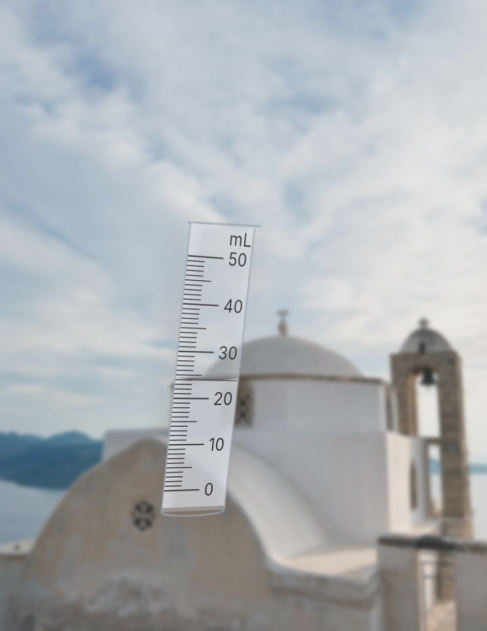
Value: **24** mL
